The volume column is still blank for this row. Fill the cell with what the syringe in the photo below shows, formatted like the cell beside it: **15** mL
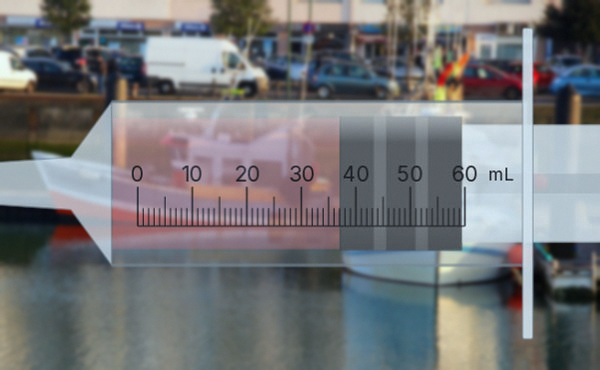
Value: **37** mL
